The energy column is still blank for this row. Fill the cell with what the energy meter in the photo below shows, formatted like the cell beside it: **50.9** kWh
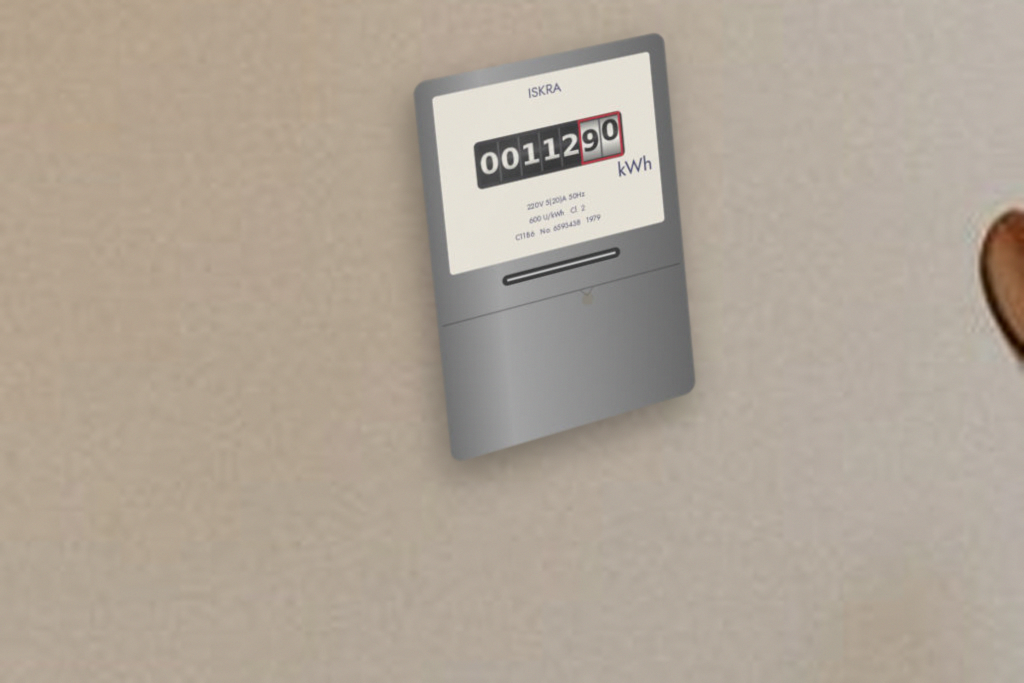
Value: **112.90** kWh
